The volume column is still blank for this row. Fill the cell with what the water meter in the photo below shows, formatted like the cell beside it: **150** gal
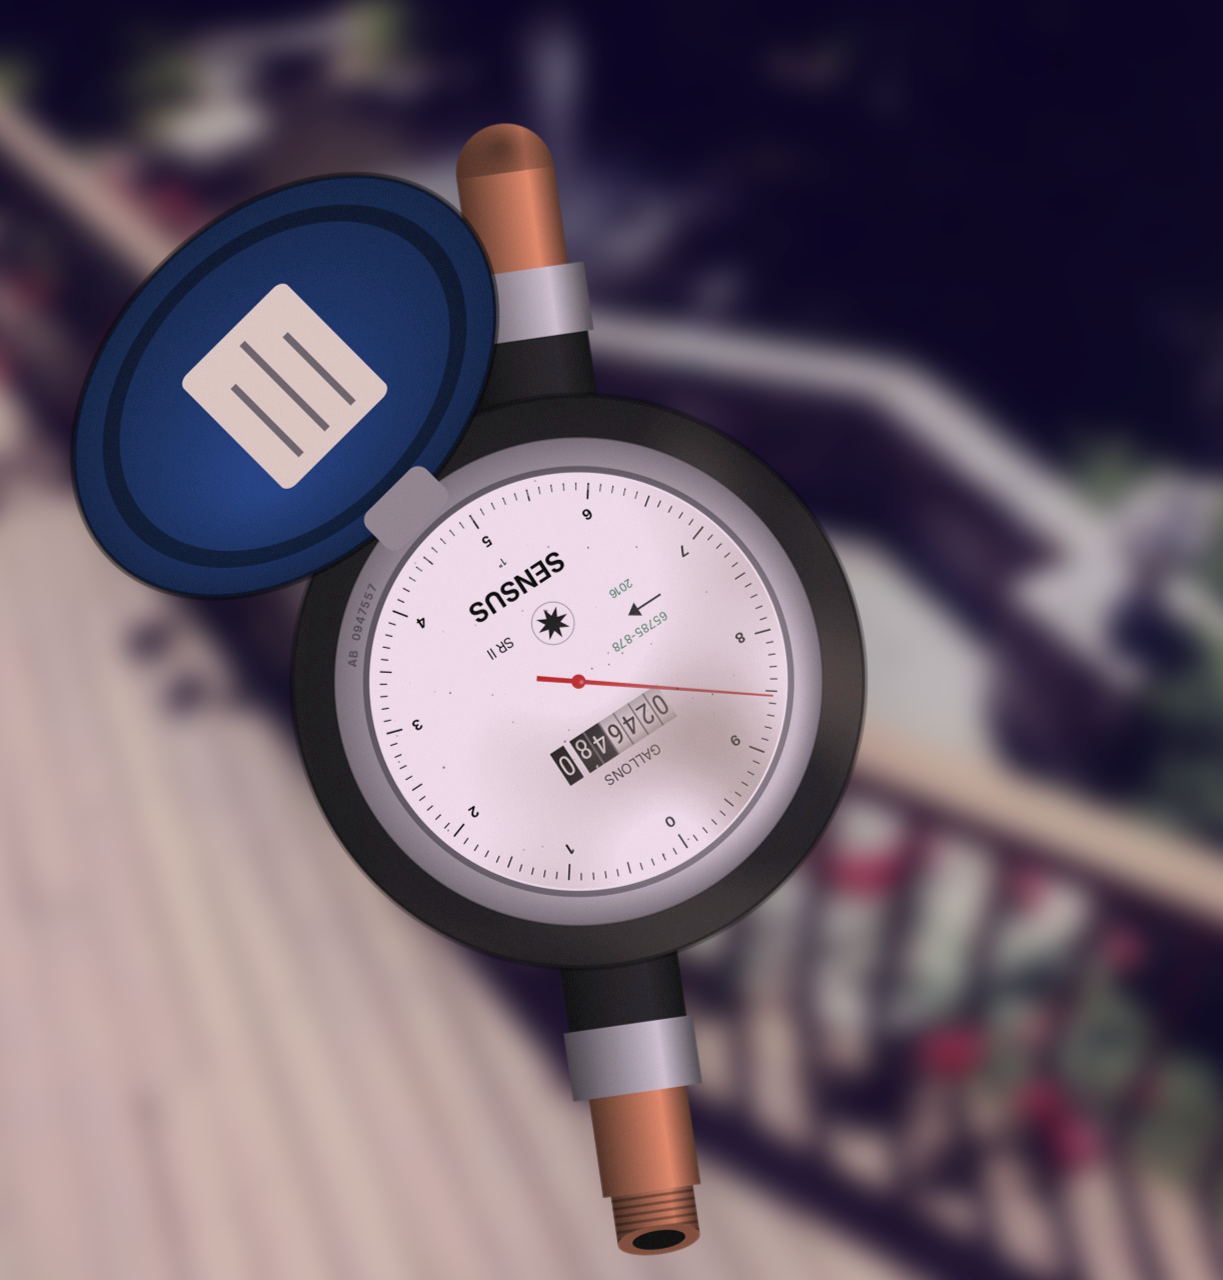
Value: **246478.5** gal
